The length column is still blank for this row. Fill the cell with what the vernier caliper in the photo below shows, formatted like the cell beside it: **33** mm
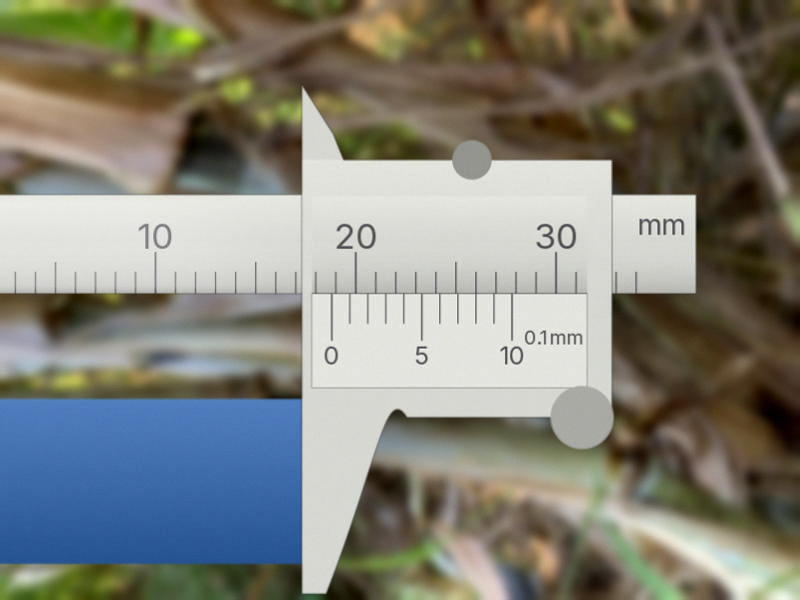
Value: **18.8** mm
